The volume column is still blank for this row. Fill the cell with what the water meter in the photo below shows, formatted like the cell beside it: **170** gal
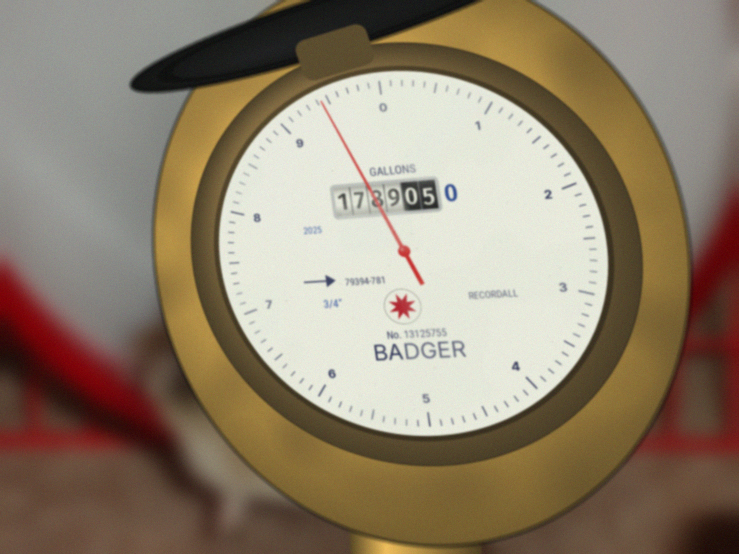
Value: **1789049.4** gal
